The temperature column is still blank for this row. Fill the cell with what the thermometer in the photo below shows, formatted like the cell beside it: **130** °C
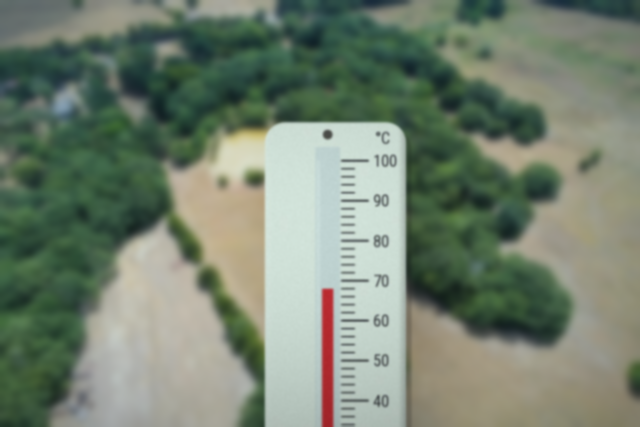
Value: **68** °C
